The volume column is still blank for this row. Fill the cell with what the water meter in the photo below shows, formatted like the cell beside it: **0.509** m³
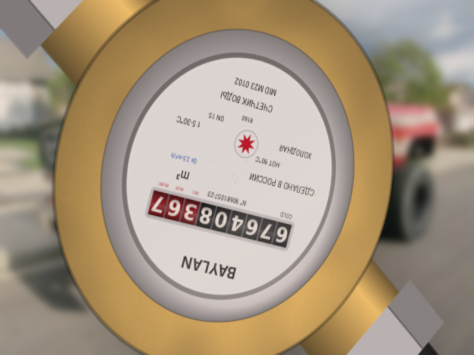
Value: **676408.367** m³
